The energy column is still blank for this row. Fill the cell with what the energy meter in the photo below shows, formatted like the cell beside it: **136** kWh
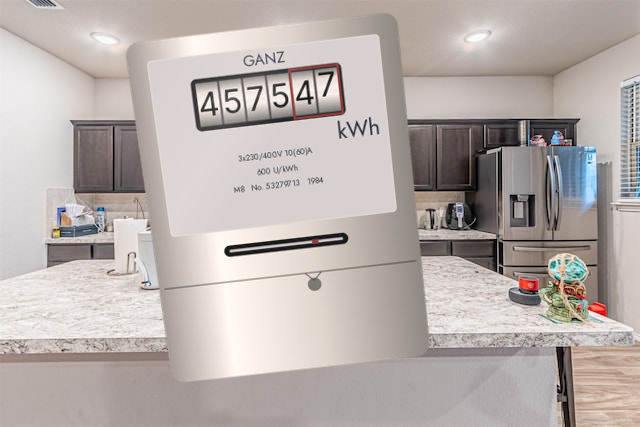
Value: **4575.47** kWh
